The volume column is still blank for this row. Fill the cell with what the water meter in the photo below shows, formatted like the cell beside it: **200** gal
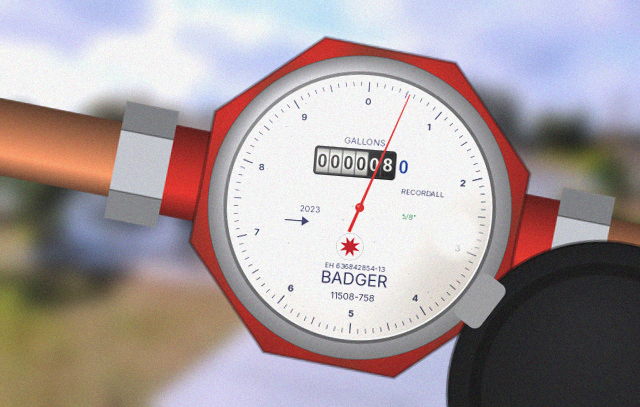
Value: **80.5** gal
